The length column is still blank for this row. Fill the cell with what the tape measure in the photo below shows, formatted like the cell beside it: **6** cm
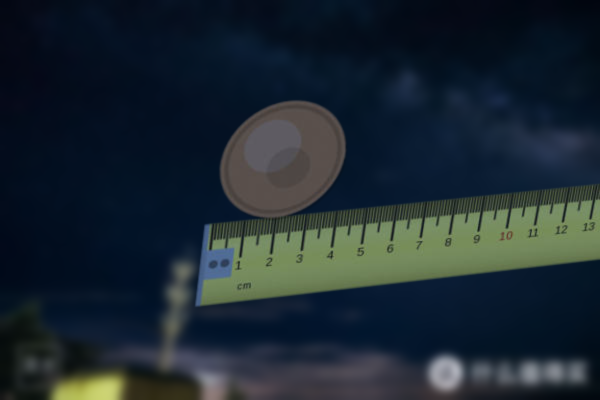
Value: **4** cm
